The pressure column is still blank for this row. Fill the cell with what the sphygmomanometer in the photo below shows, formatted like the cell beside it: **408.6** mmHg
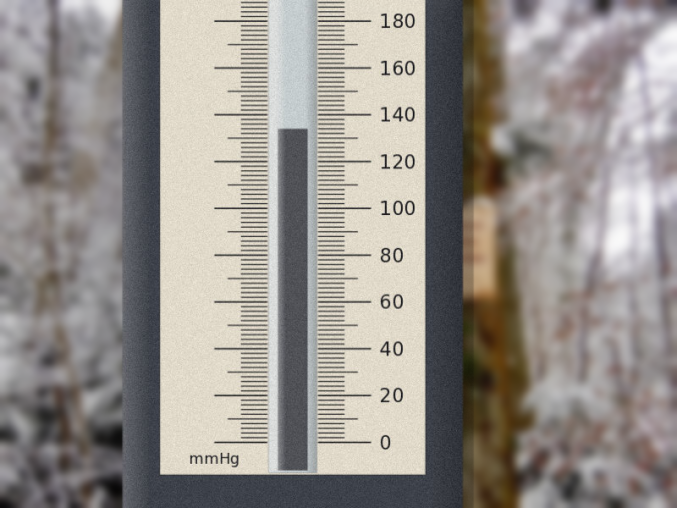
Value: **134** mmHg
